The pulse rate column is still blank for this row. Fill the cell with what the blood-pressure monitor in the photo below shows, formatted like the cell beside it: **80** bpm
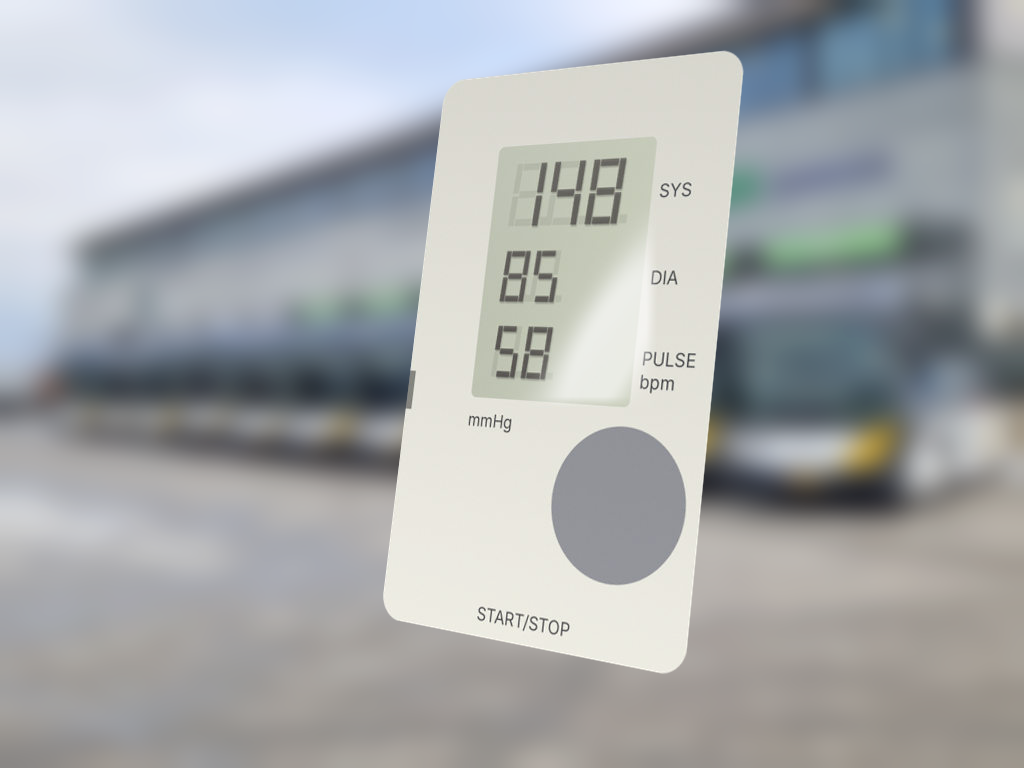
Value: **58** bpm
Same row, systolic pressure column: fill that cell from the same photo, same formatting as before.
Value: **148** mmHg
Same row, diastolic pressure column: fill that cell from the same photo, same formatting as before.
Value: **85** mmHg
